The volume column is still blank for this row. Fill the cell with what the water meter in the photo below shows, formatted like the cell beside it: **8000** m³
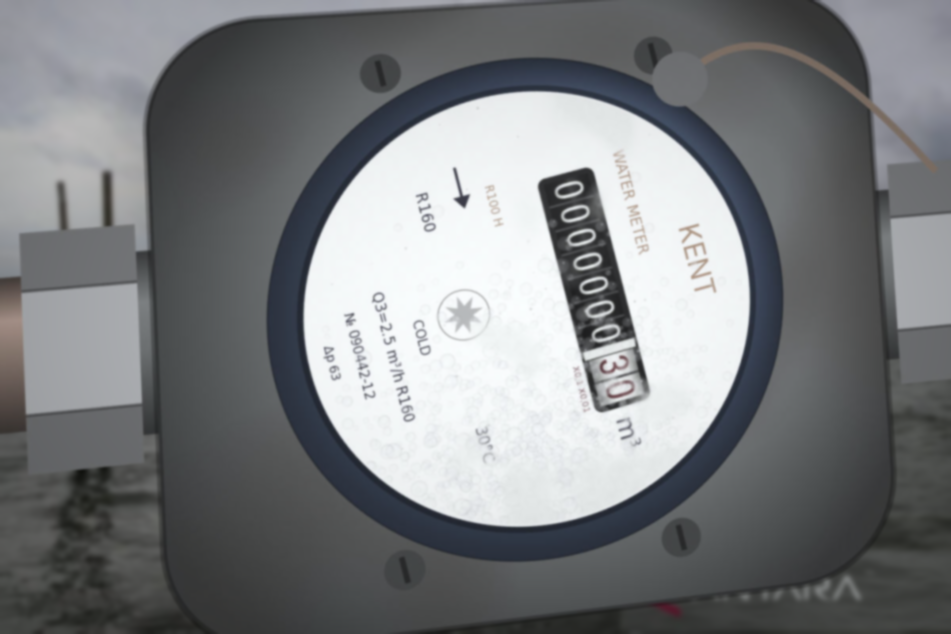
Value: **0.30** m³
